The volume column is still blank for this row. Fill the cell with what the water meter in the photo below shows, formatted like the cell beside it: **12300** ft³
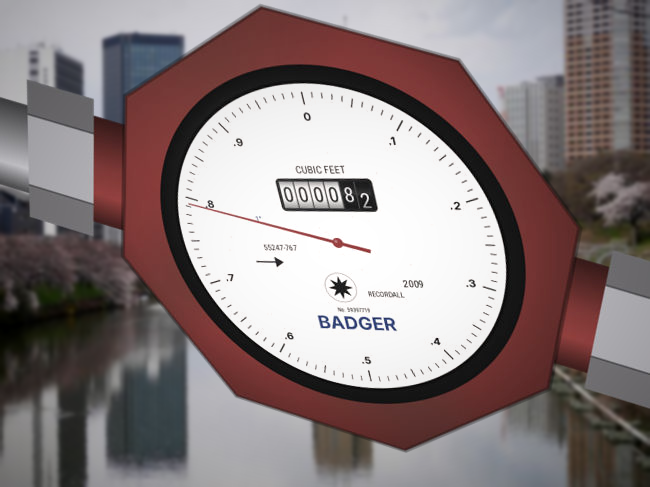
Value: **81.79** ft³
